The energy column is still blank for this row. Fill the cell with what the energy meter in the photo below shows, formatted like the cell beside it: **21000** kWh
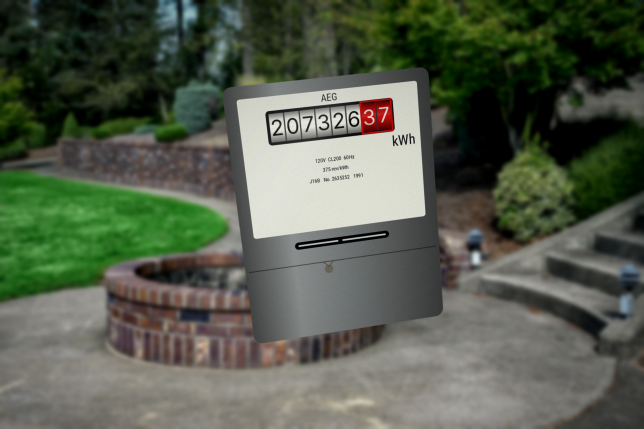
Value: **207326.37** kWh
